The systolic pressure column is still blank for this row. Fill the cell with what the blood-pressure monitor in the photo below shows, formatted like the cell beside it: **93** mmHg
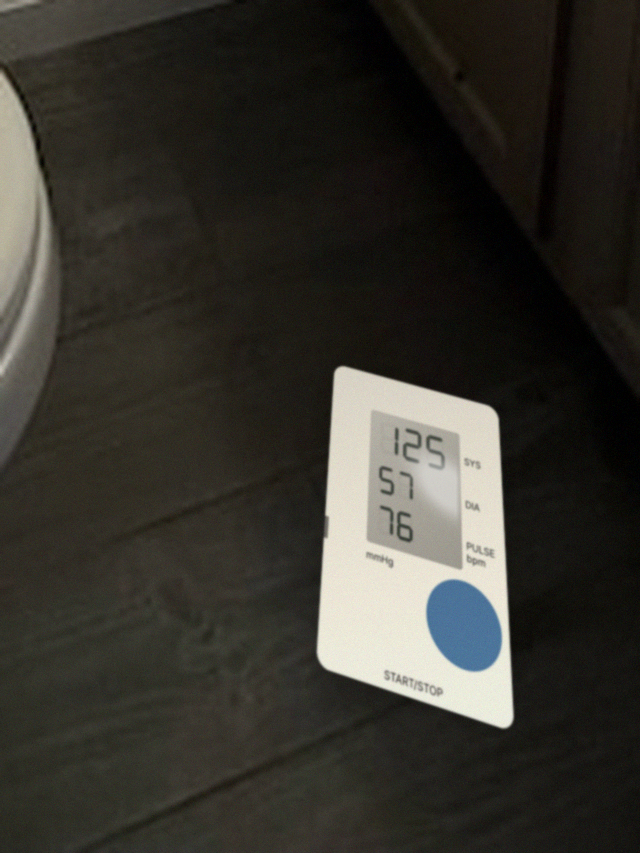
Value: **125** mmHg
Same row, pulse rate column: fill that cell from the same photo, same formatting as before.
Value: **76** bpm
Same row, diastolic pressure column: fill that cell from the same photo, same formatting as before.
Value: **57** mmHg
